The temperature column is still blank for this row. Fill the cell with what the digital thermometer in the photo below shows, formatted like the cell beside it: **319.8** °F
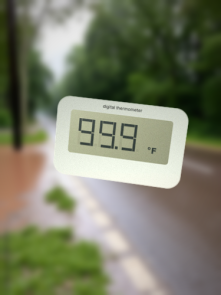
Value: **99.9** °F
